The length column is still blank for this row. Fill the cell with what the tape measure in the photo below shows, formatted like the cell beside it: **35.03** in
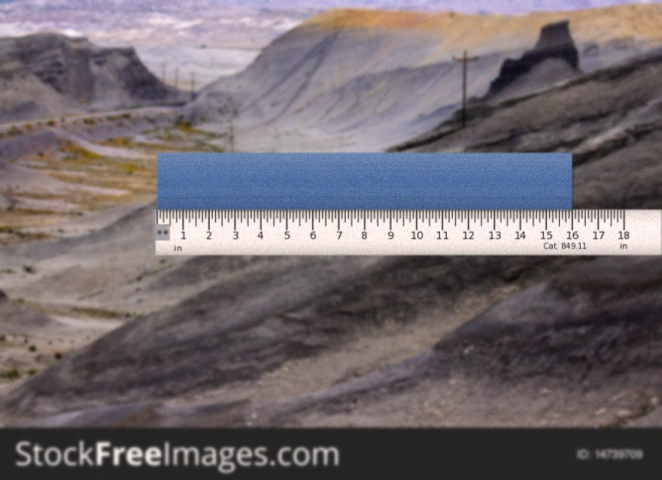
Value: **16** in
